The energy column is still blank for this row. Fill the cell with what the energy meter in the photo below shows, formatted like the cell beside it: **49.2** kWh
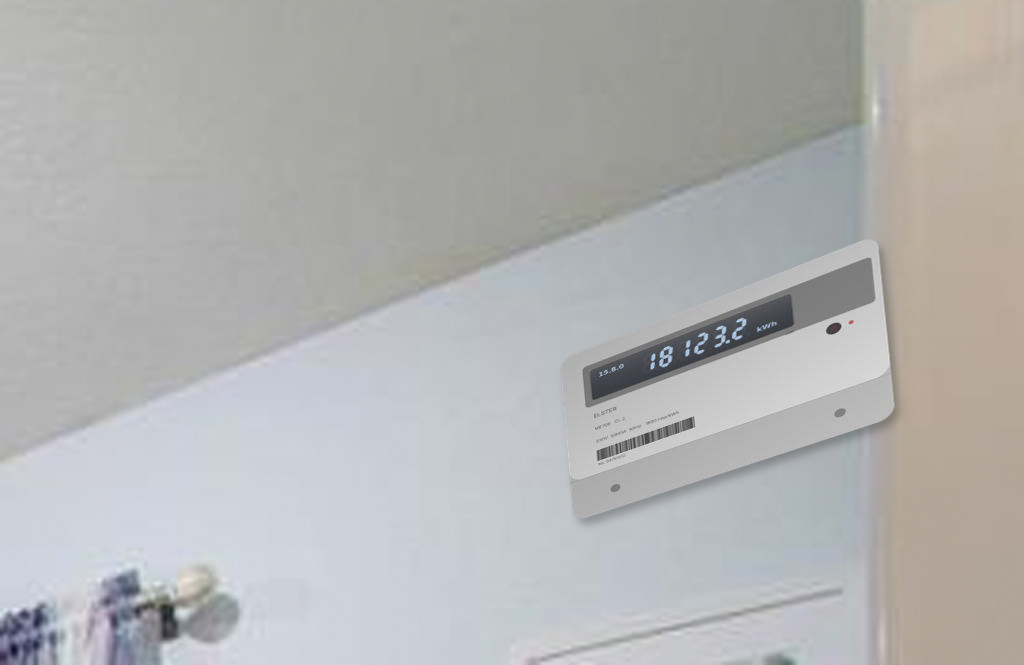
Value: **18123.2** kWh
